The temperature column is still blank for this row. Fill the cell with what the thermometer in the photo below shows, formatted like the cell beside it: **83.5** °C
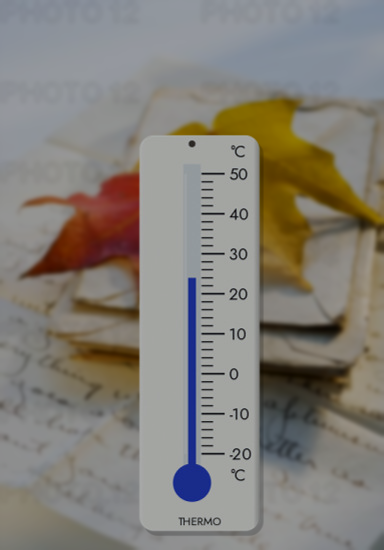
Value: **24** °C
